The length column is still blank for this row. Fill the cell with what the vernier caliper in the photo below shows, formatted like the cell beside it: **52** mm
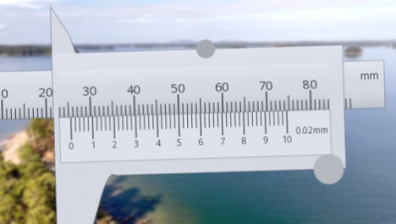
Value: **25.5** mm
